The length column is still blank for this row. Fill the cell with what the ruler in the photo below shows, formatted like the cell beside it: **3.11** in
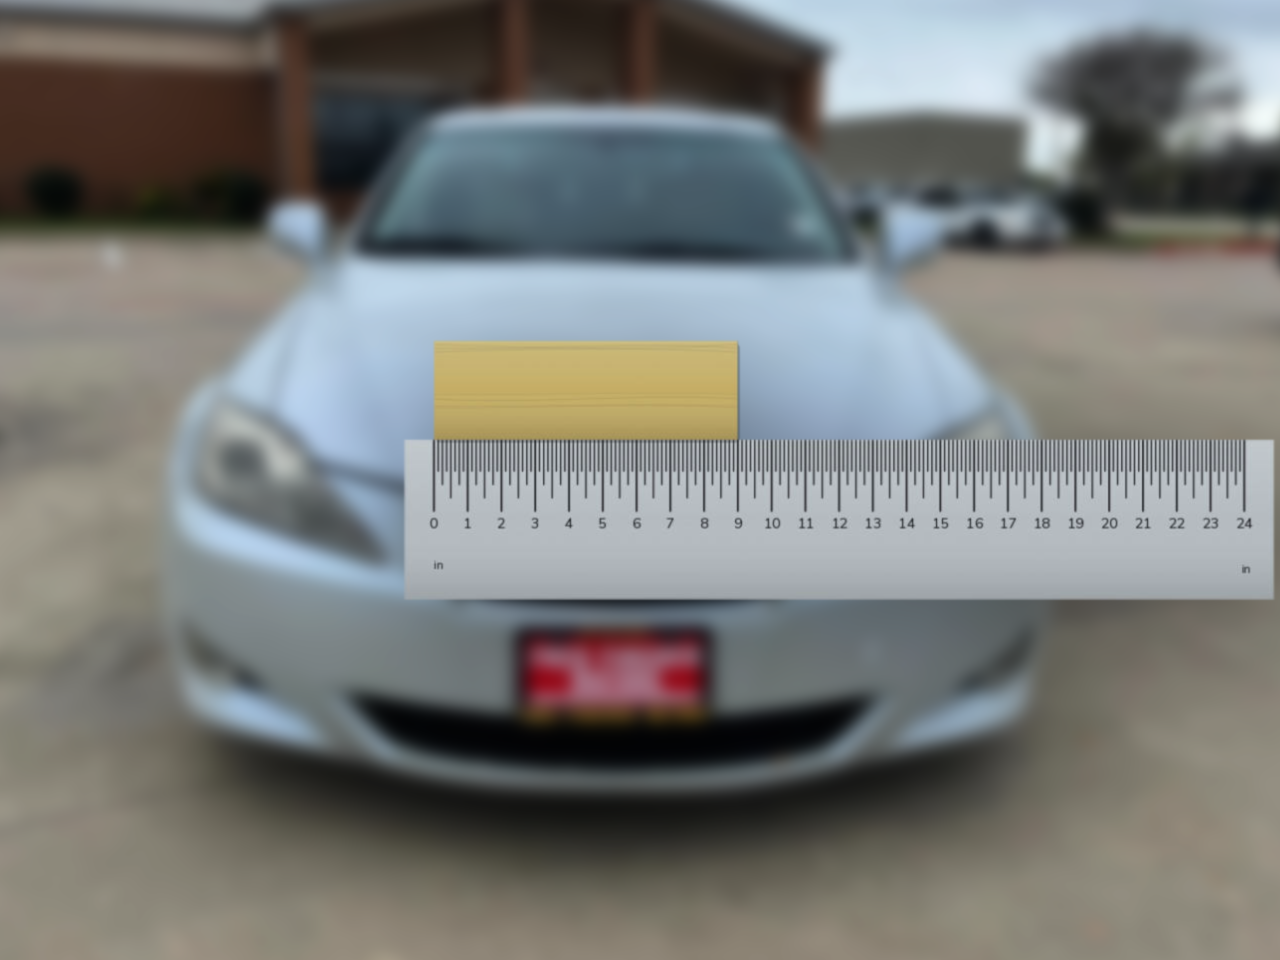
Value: **9** in
